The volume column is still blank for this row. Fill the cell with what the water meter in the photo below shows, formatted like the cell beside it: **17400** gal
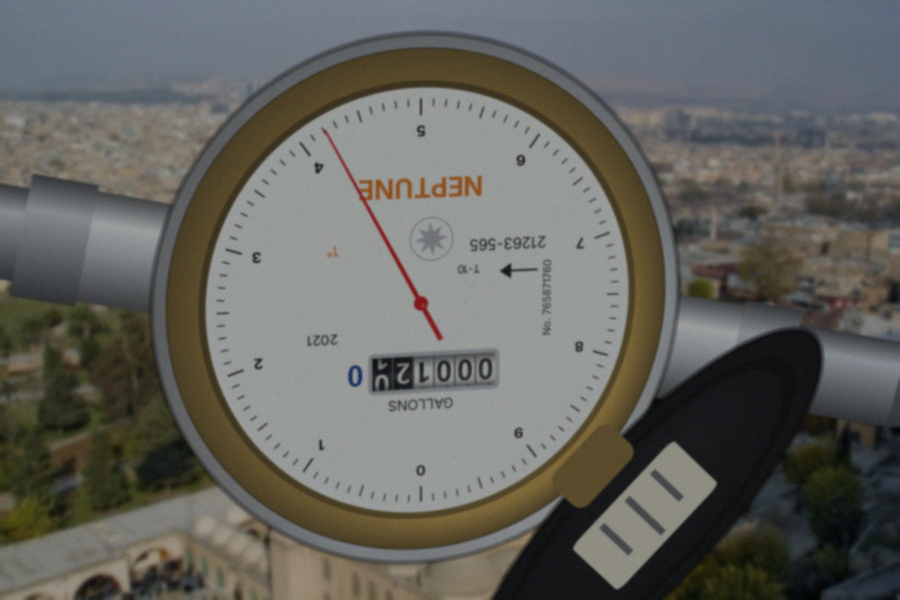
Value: **1204.2** gal
